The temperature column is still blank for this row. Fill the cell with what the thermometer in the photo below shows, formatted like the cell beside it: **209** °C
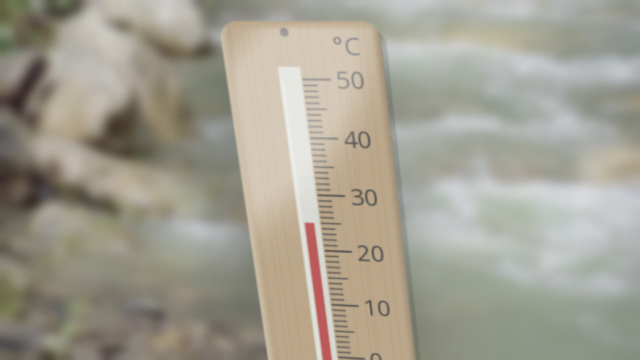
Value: **25** °C
